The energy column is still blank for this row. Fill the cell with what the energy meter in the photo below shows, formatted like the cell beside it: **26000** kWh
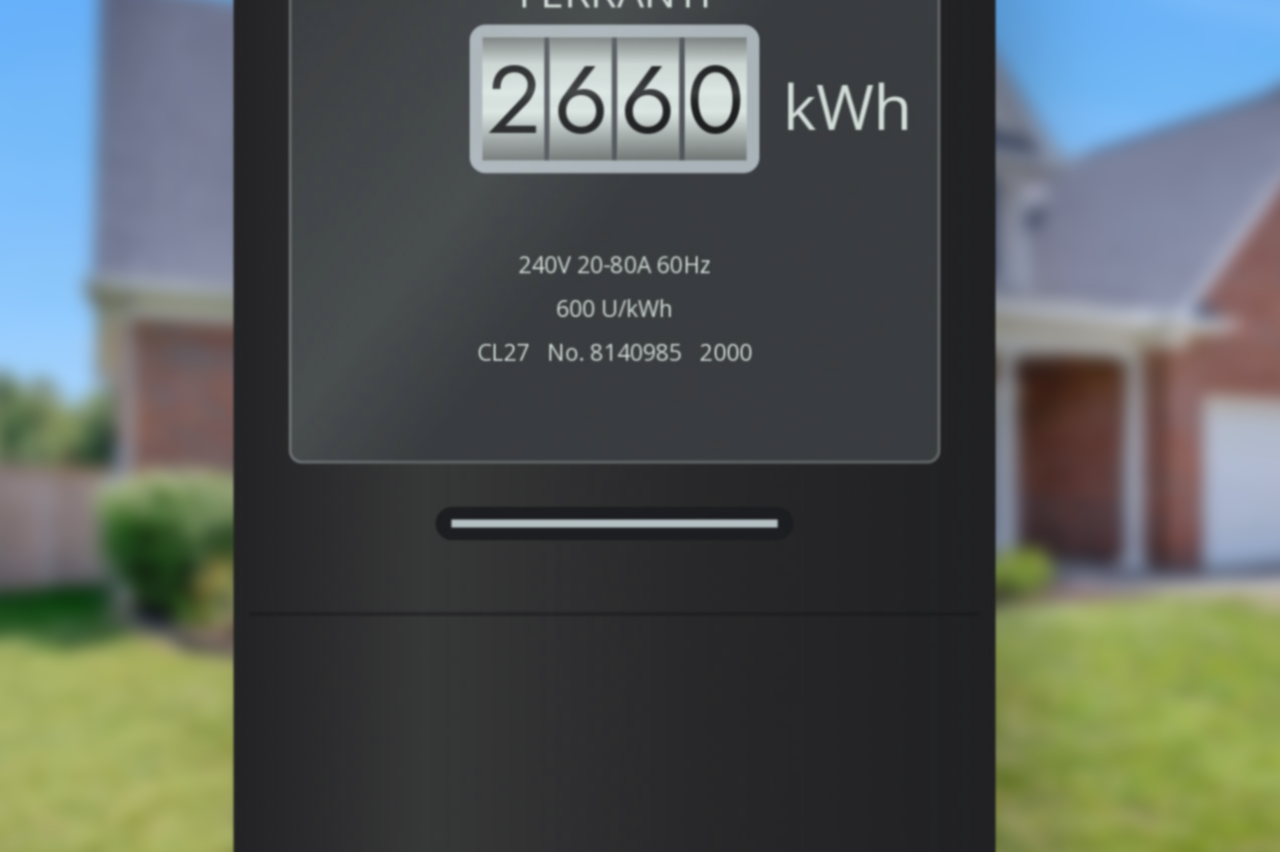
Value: **2660** kWh
